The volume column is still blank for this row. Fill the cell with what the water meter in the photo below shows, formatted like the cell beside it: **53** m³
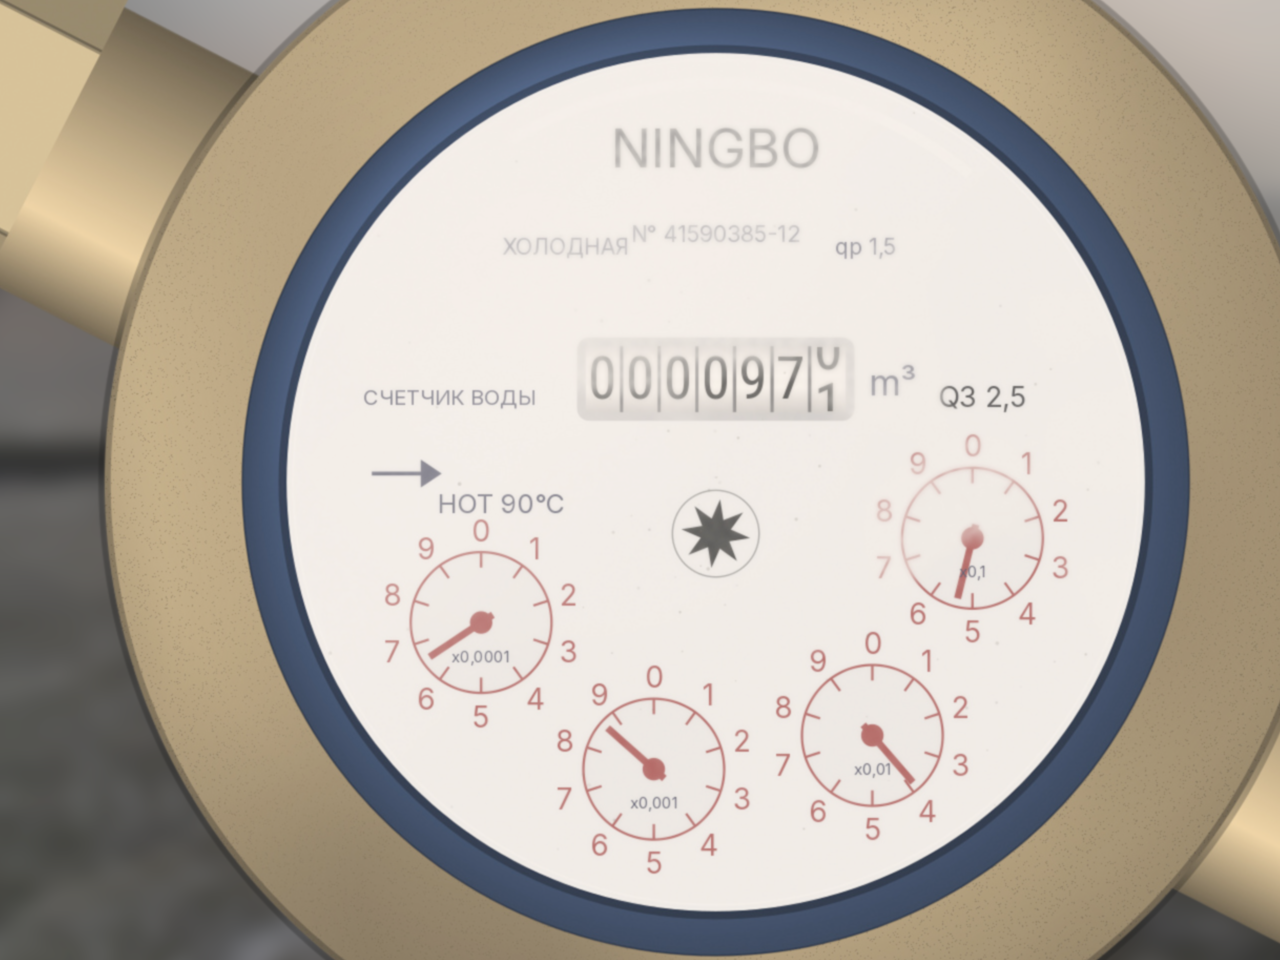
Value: **970.5386** m³
